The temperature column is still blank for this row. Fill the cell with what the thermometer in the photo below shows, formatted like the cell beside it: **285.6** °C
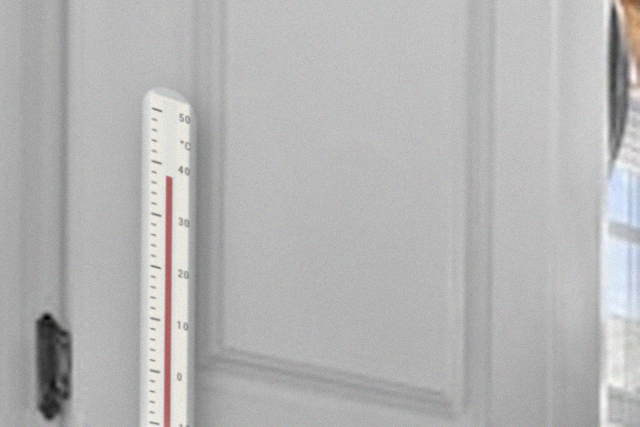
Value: **38** °C
